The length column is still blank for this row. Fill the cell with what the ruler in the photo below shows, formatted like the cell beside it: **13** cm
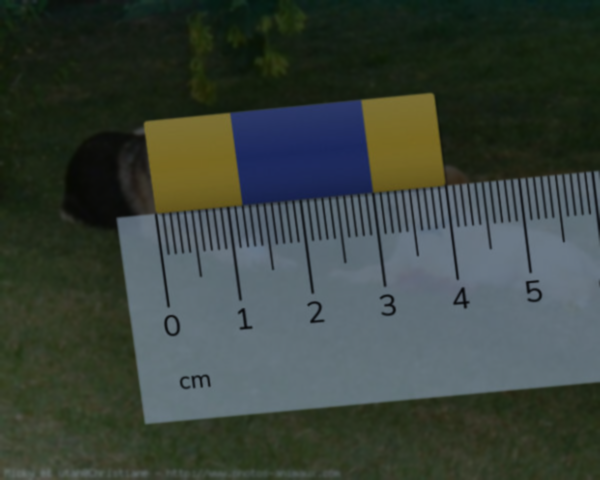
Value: **4** cm
